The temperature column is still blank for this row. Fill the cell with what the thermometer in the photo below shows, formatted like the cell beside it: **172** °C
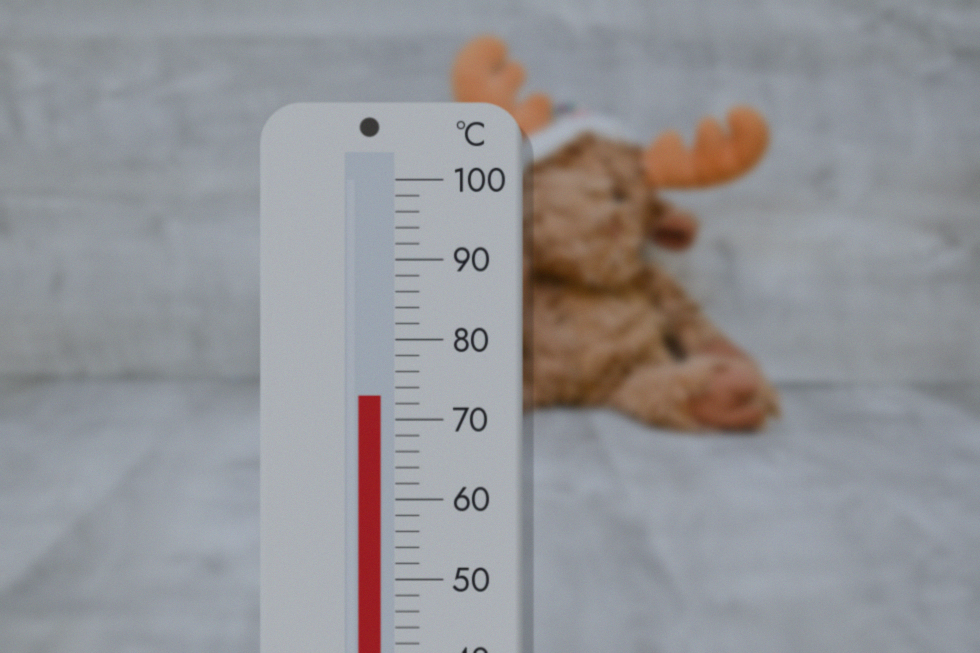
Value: **73** °C
